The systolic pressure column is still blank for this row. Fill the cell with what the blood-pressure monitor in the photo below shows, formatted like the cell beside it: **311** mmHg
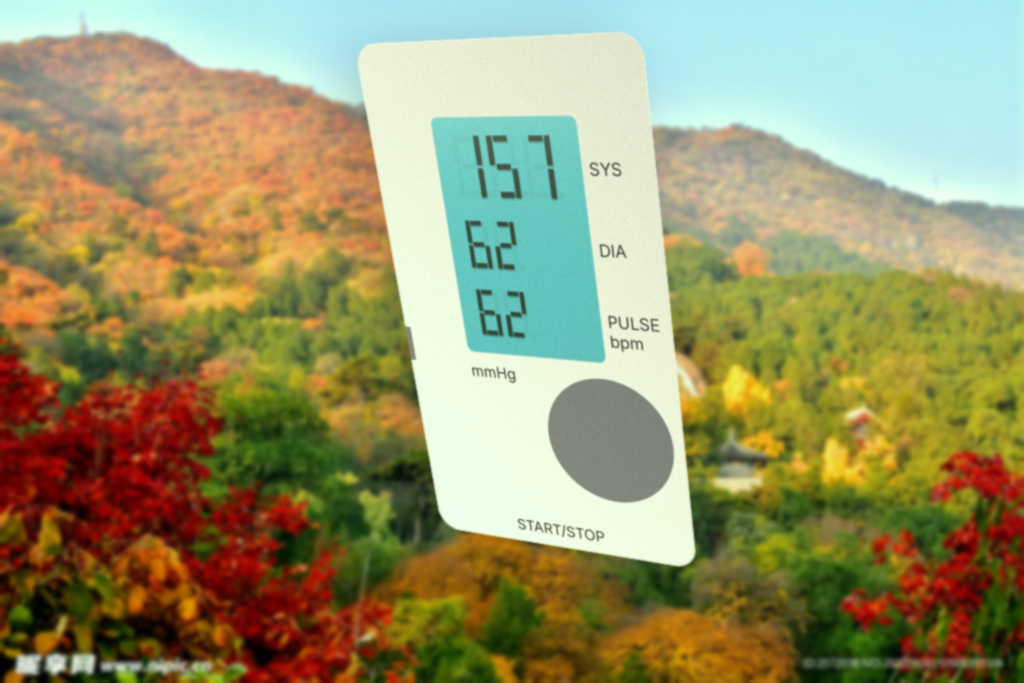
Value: **157** mmHg
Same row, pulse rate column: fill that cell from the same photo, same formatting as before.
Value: **62** bpm
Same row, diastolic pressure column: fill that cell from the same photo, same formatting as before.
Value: **62** mmHg
